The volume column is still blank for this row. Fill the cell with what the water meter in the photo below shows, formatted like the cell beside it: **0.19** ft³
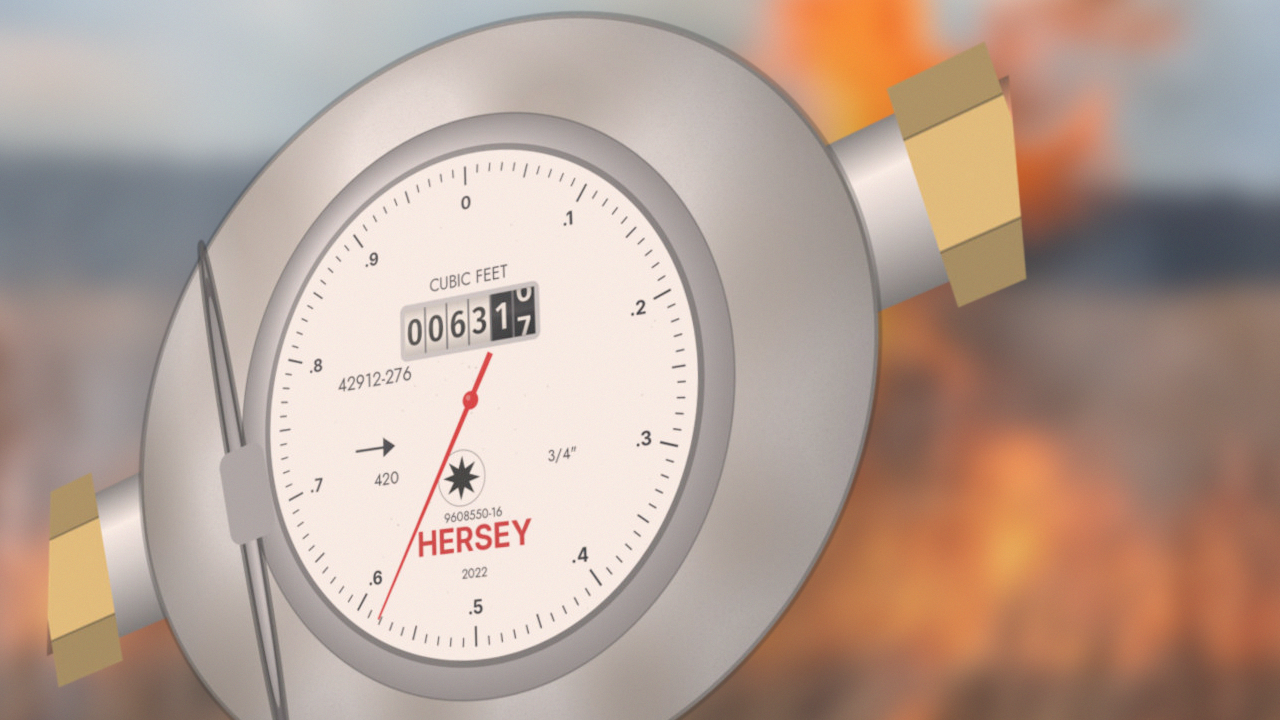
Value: **6316.58** ft³
